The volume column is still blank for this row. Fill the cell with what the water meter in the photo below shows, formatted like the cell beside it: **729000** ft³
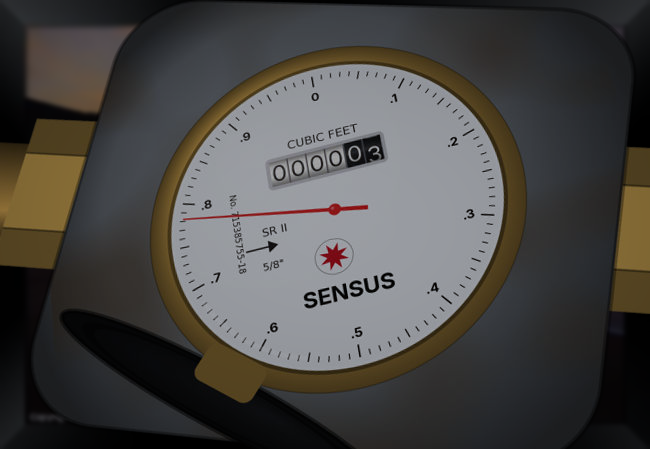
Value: **2.78** ft³
